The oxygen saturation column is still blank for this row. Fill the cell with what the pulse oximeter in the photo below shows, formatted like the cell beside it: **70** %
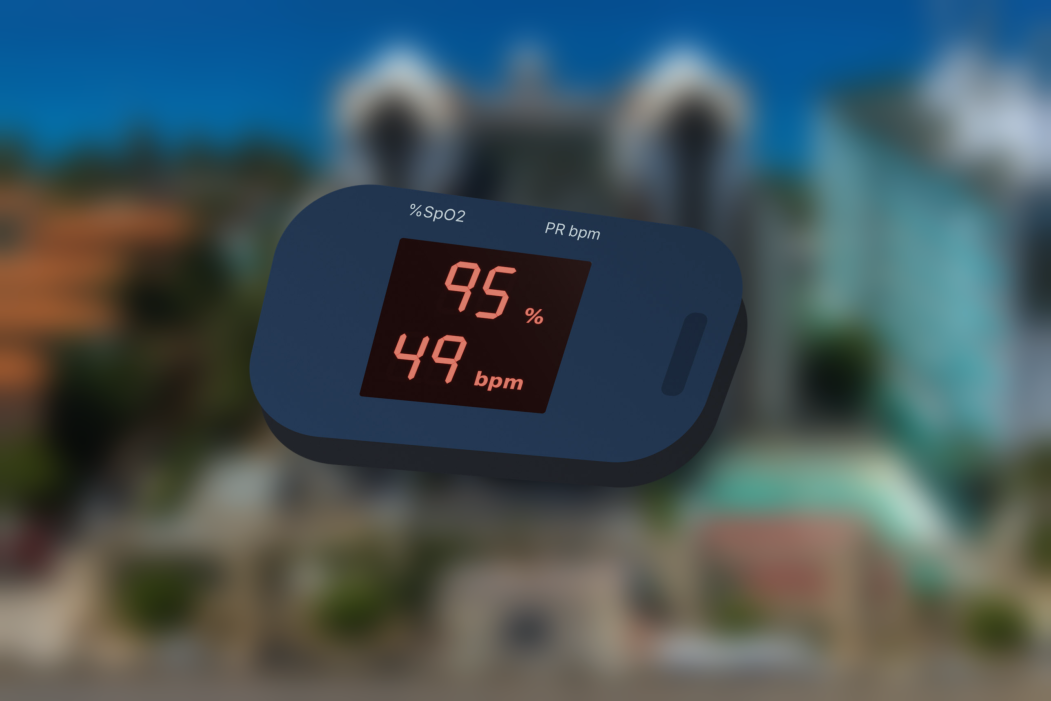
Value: **95** %
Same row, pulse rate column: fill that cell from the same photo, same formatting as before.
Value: **49** bpm
